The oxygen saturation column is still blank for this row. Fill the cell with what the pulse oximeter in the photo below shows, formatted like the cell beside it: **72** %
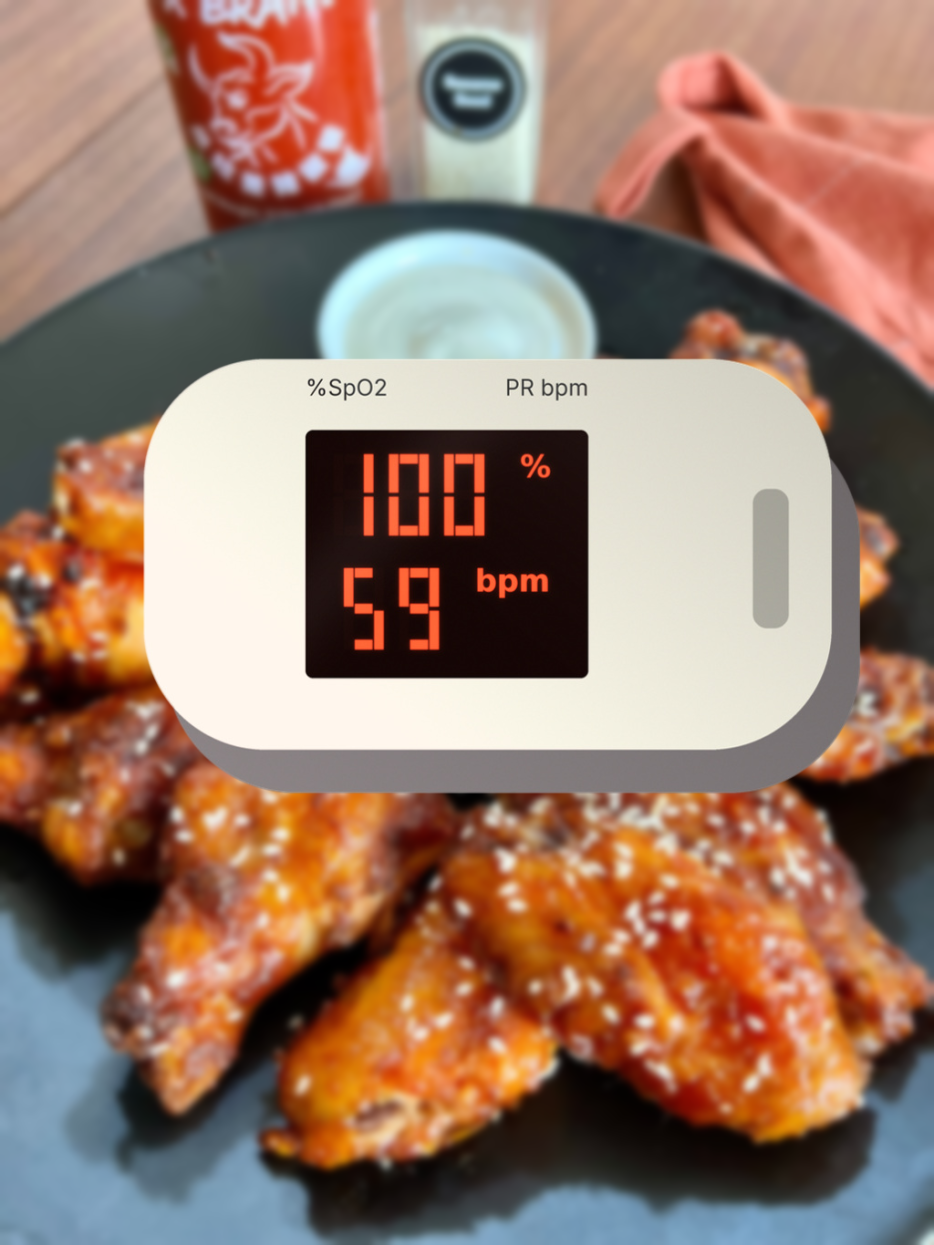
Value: **100** %
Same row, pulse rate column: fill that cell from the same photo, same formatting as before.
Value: **59** bpm
